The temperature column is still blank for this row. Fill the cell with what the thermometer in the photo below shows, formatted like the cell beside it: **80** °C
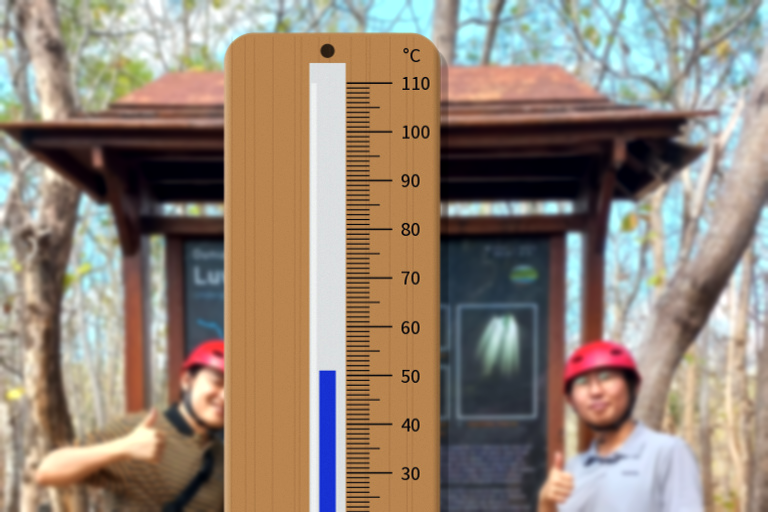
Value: **51** °C
